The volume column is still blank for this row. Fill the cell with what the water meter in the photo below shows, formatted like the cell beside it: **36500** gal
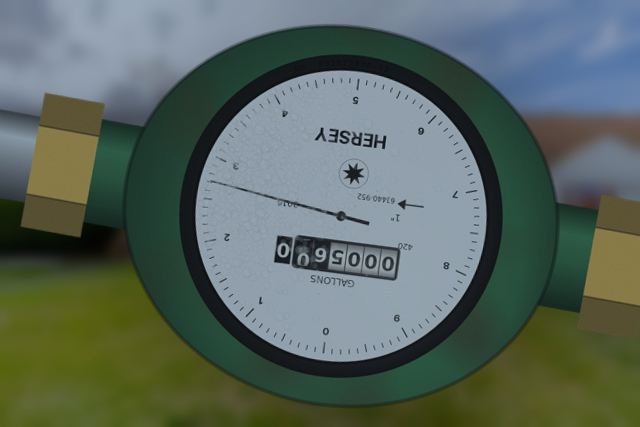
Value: **5602.7** gal
